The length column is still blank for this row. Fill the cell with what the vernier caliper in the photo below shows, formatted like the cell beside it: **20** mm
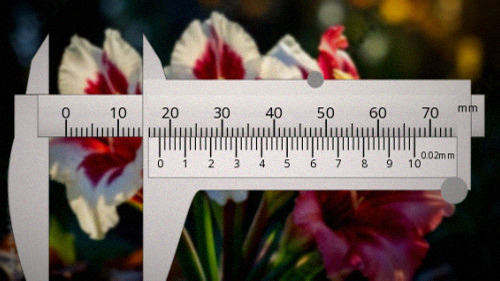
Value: **18.0** mm
